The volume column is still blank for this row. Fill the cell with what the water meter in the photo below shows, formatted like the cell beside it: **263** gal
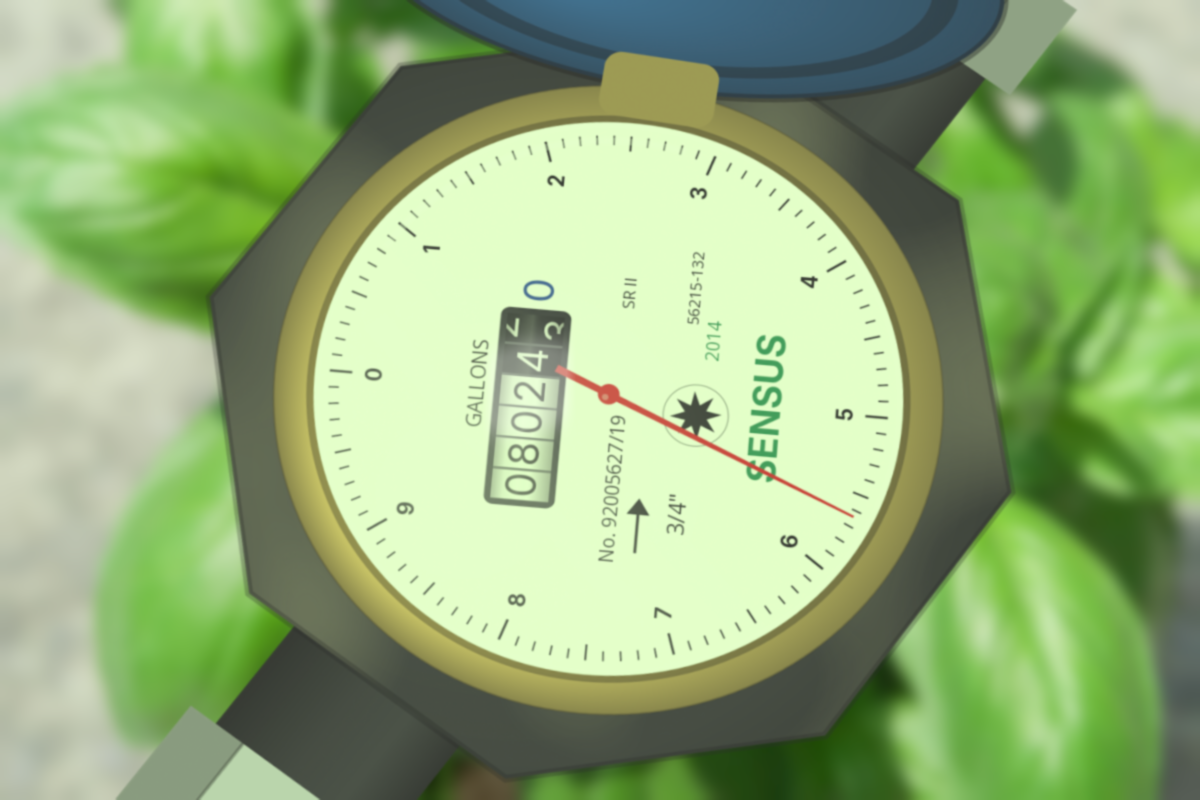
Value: **802425.6** gal
